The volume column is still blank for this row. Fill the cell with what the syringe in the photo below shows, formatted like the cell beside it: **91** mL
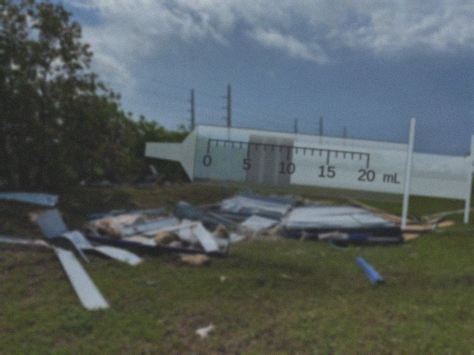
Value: **5** mL
